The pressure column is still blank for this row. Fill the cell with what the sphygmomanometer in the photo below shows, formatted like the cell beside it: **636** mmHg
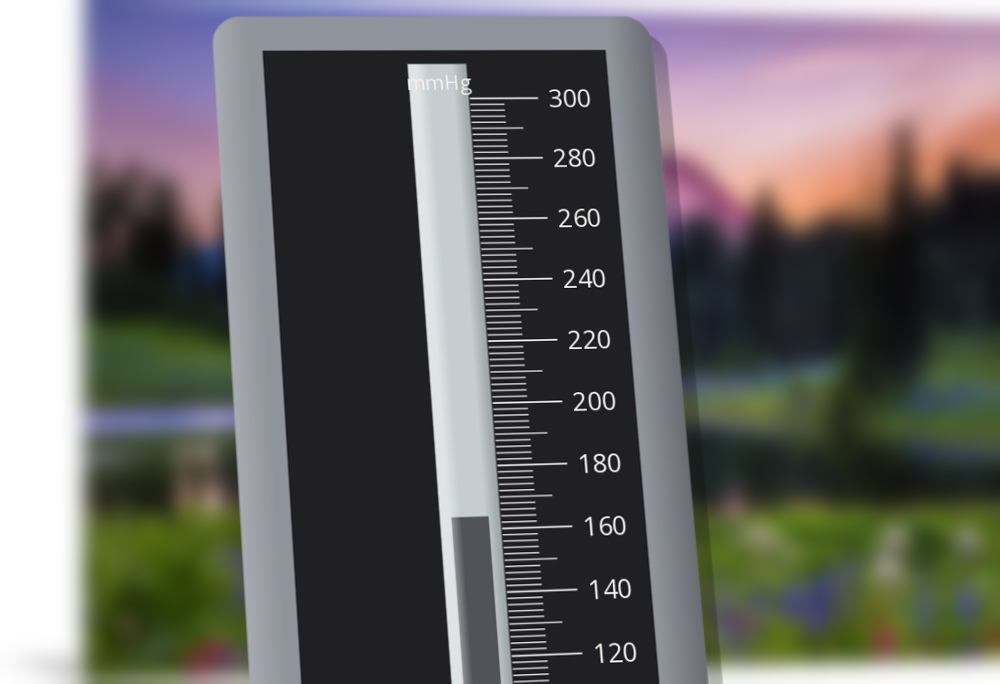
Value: **164** mmHg
